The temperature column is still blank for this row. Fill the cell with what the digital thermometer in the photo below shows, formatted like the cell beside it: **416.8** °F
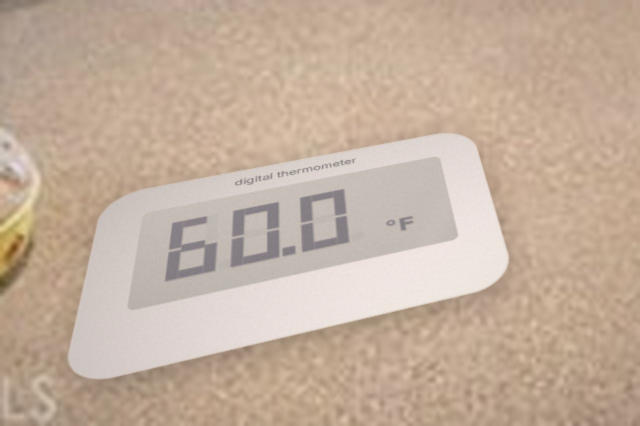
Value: **60.0** °F
